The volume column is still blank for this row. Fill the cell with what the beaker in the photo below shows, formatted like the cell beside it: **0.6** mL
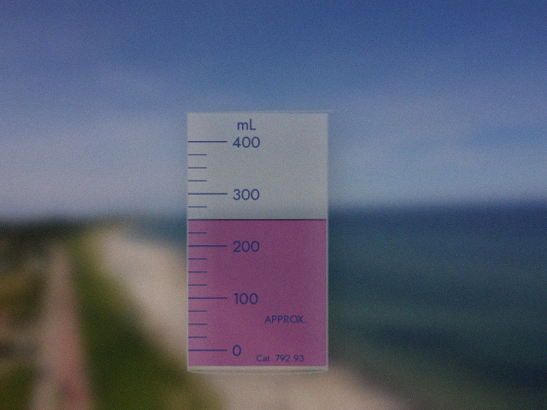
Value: **250** mL
